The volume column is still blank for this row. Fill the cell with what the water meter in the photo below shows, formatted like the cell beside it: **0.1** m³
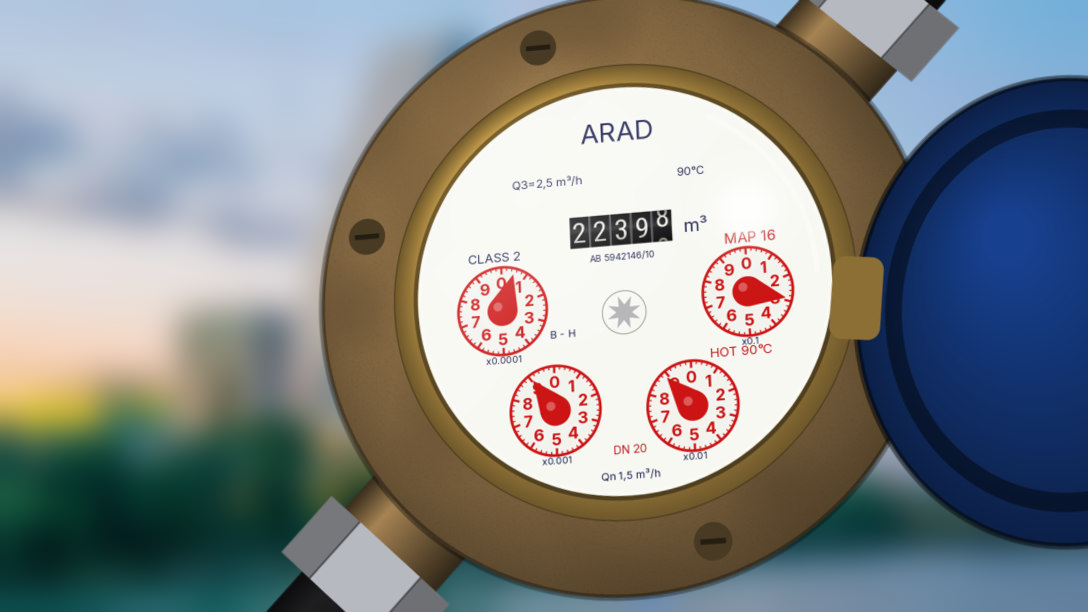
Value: **22398.2890** m³
